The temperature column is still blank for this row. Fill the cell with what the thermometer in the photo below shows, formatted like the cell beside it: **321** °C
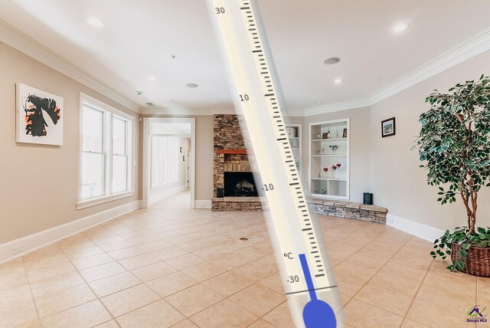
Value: **-25** °C
